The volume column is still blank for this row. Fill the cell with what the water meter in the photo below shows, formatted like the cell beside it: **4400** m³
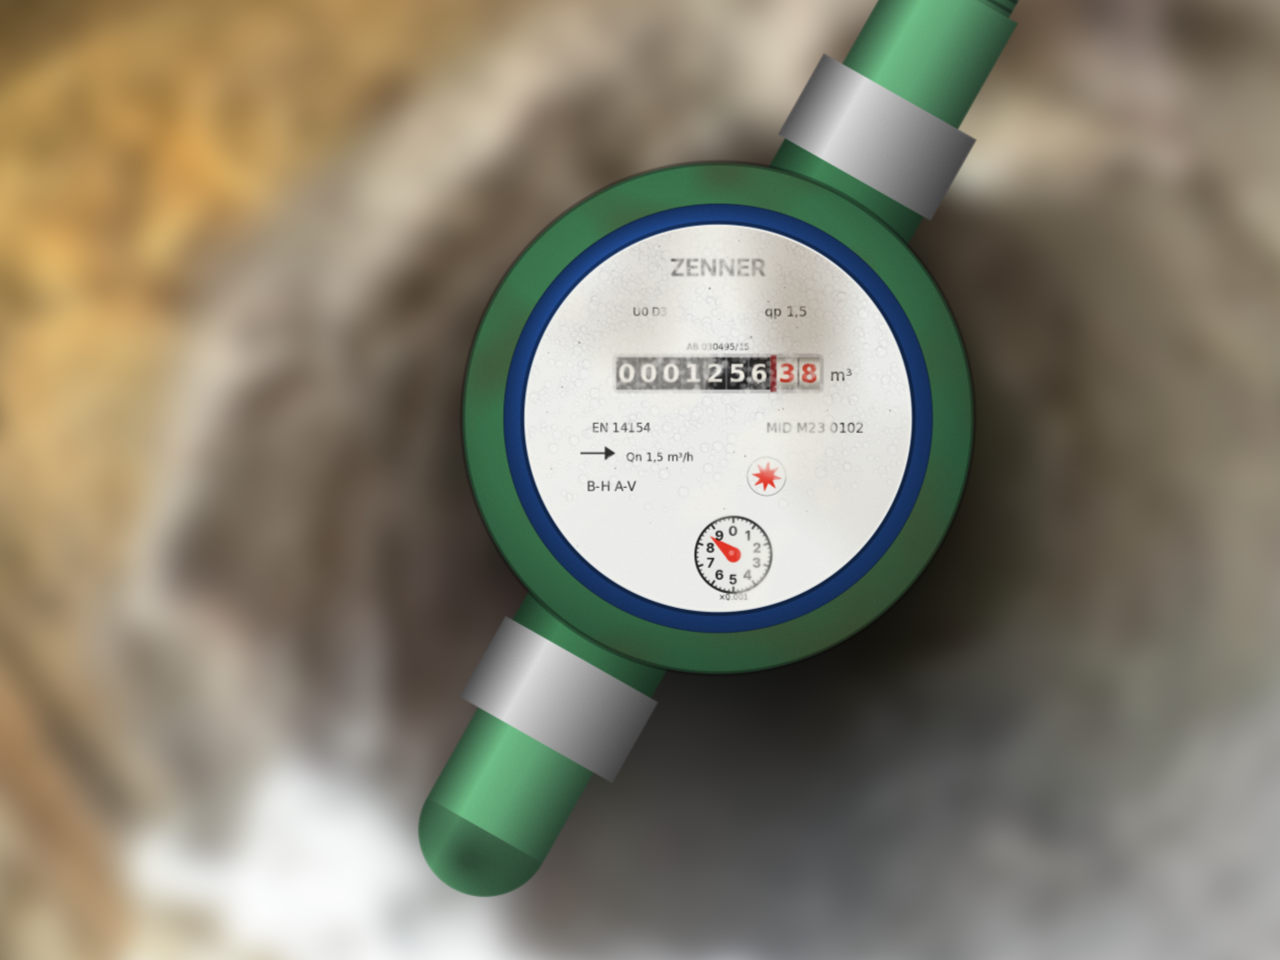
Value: **1256.388** m³
